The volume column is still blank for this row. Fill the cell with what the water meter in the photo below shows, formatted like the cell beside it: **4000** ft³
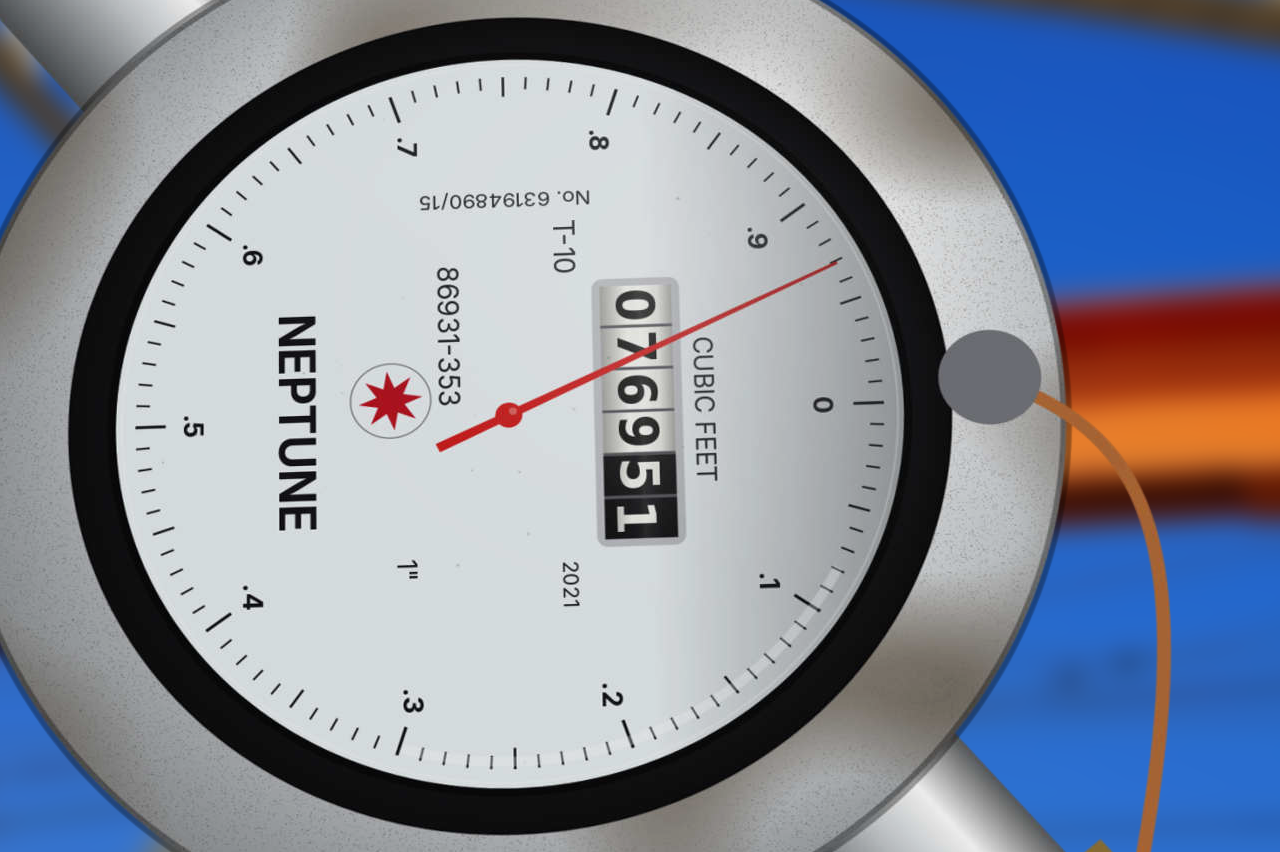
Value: **76950.93** ft³
